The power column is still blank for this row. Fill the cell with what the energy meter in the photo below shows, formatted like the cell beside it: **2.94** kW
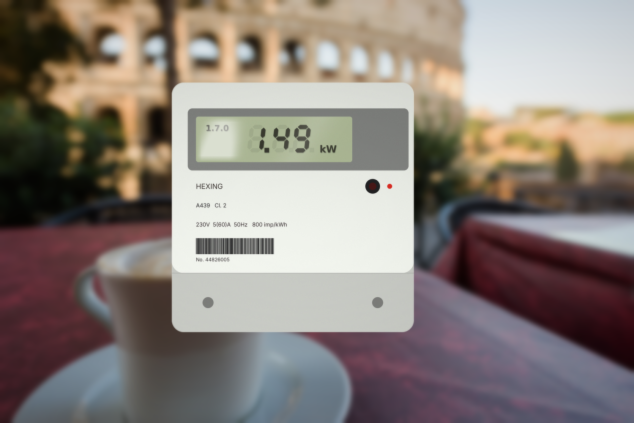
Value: **1.49** kW
